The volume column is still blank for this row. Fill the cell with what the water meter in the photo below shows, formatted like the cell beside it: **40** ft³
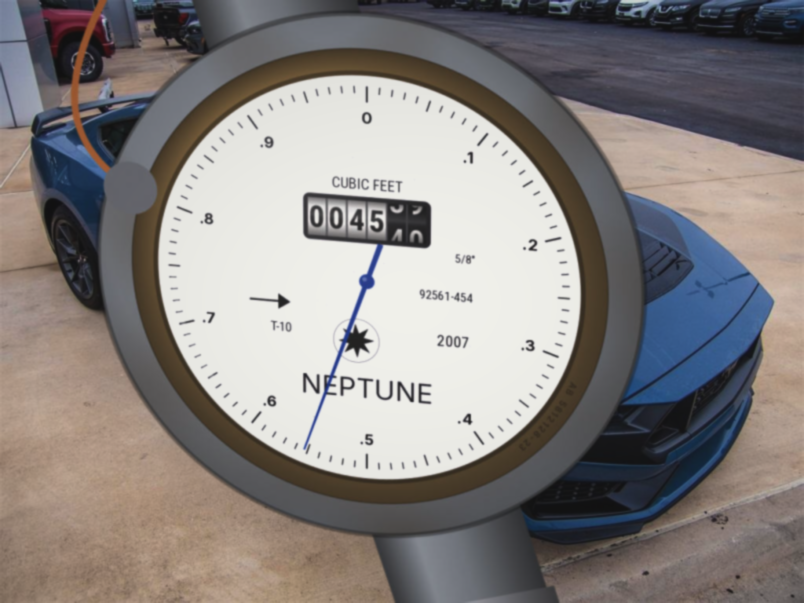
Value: **4539.55** ft³
